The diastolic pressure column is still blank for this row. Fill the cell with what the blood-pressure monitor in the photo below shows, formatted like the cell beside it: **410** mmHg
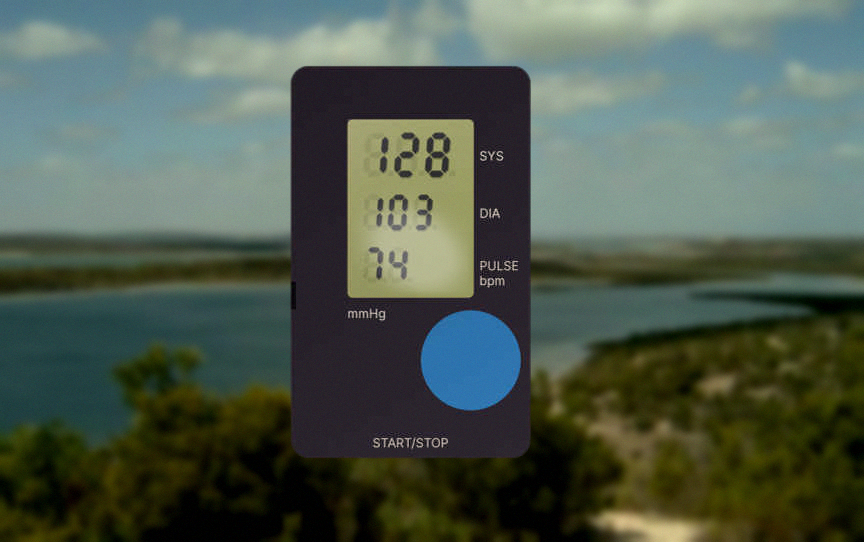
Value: **103** mmHg
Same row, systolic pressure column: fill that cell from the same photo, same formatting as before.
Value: **128** mmHg
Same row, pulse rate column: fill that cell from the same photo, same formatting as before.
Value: **74** bpm
